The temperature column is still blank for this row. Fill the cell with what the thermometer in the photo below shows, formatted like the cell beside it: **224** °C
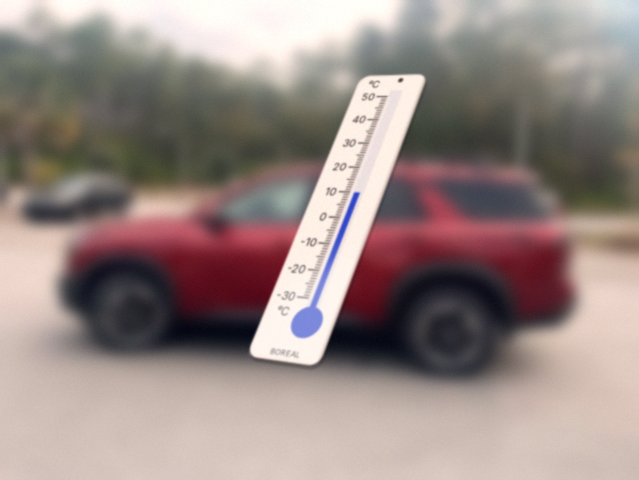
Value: **10** °C
